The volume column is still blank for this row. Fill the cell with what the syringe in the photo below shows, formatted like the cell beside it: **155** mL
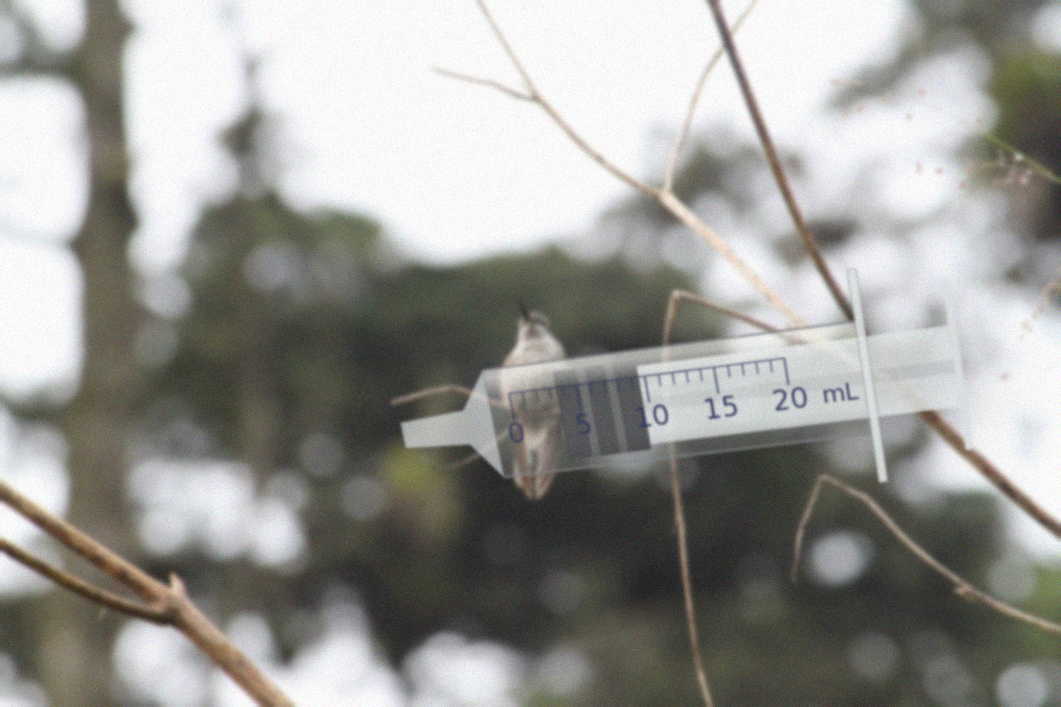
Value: **3.5** mL
